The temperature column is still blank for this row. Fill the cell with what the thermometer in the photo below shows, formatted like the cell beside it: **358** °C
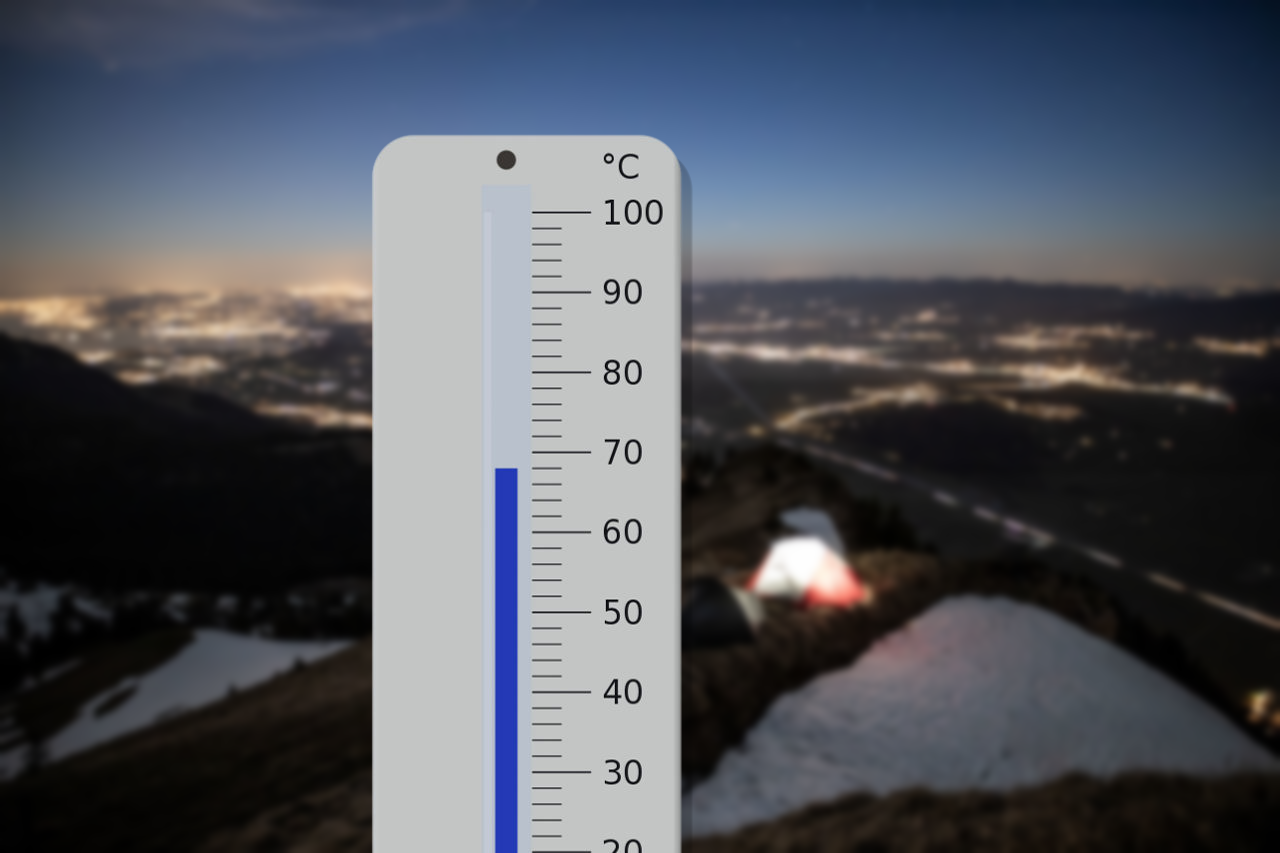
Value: **68** °C
